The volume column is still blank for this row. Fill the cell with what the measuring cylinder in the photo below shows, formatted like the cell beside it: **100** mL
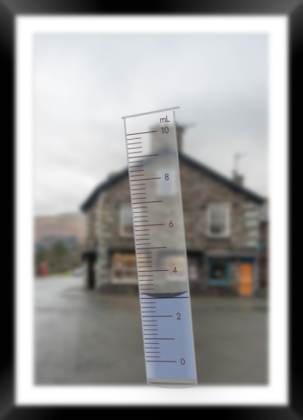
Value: **2.8** mL
